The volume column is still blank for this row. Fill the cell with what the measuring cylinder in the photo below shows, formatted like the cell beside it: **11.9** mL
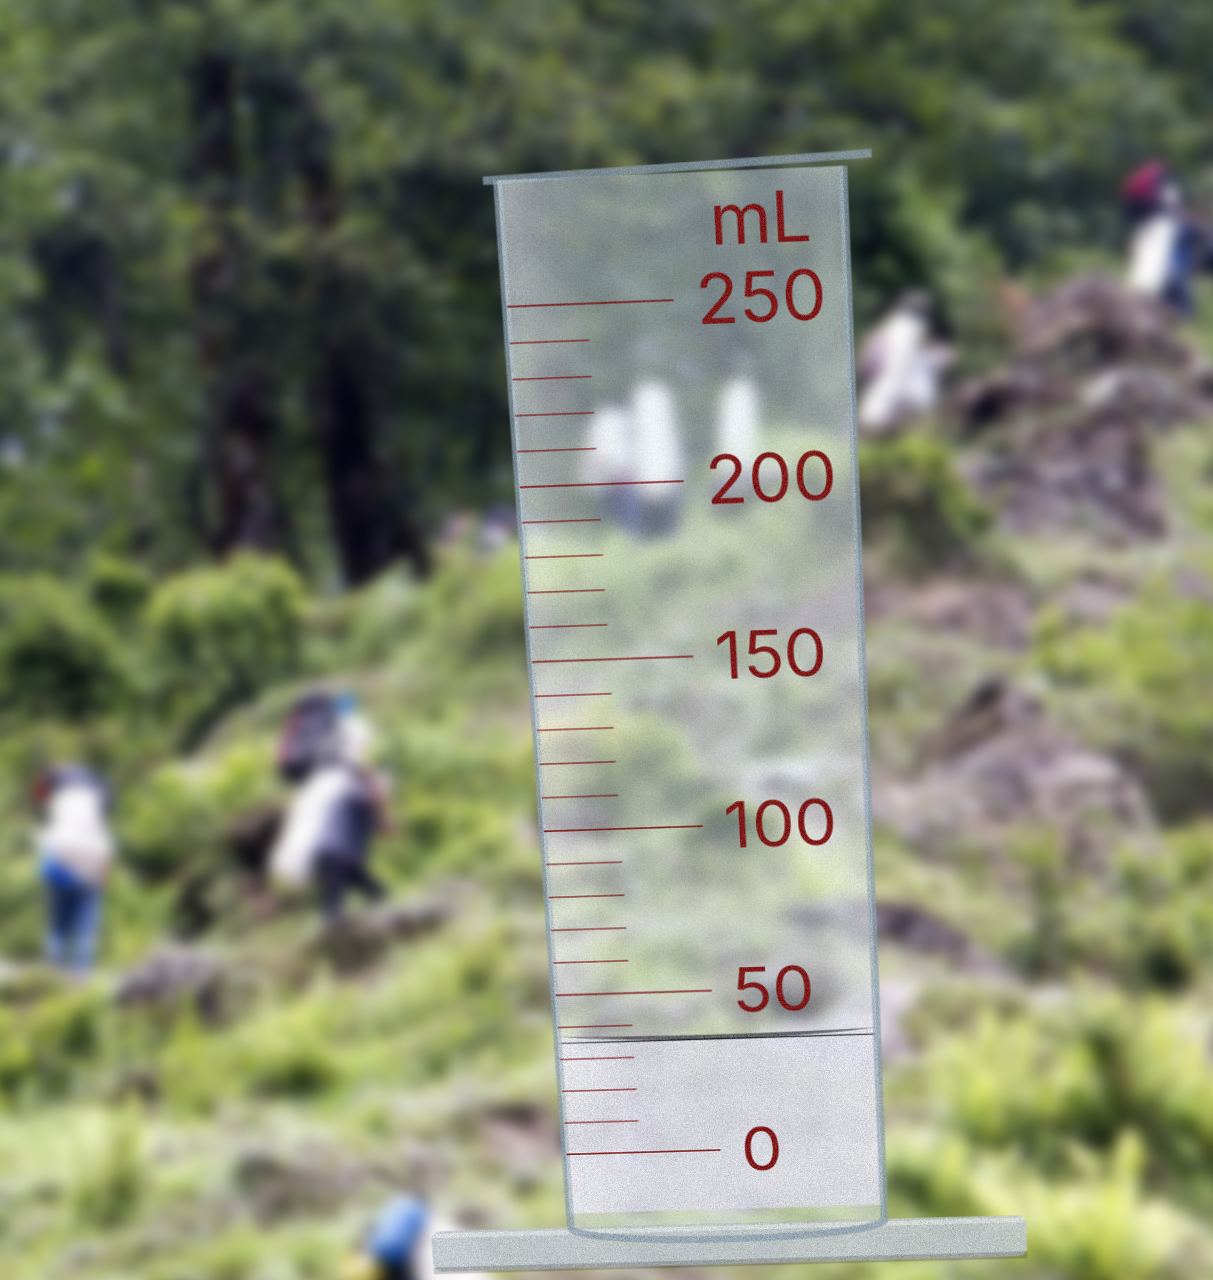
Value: **35** mL
